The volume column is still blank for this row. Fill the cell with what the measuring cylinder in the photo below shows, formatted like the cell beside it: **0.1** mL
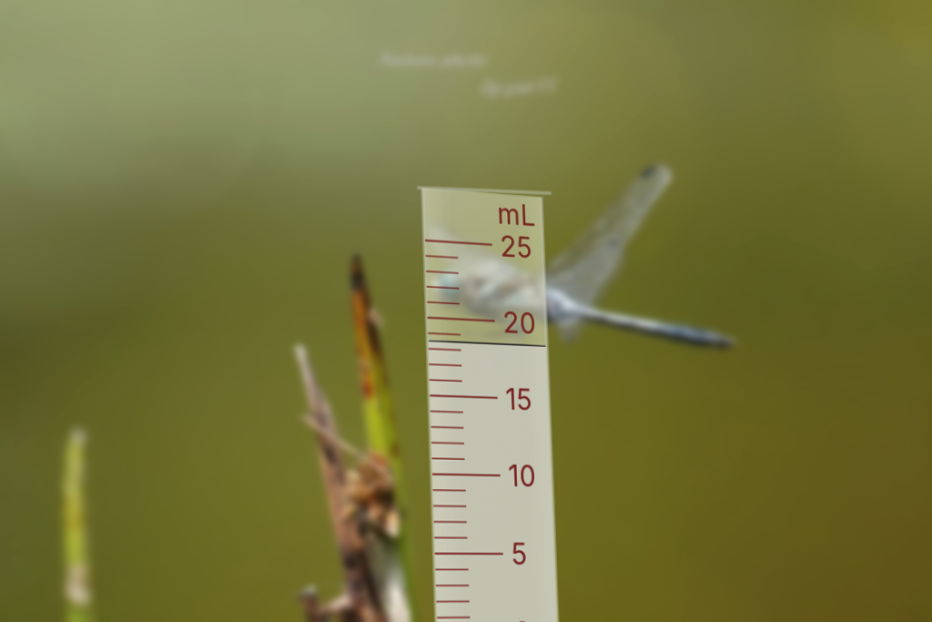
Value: **18.5** mL
